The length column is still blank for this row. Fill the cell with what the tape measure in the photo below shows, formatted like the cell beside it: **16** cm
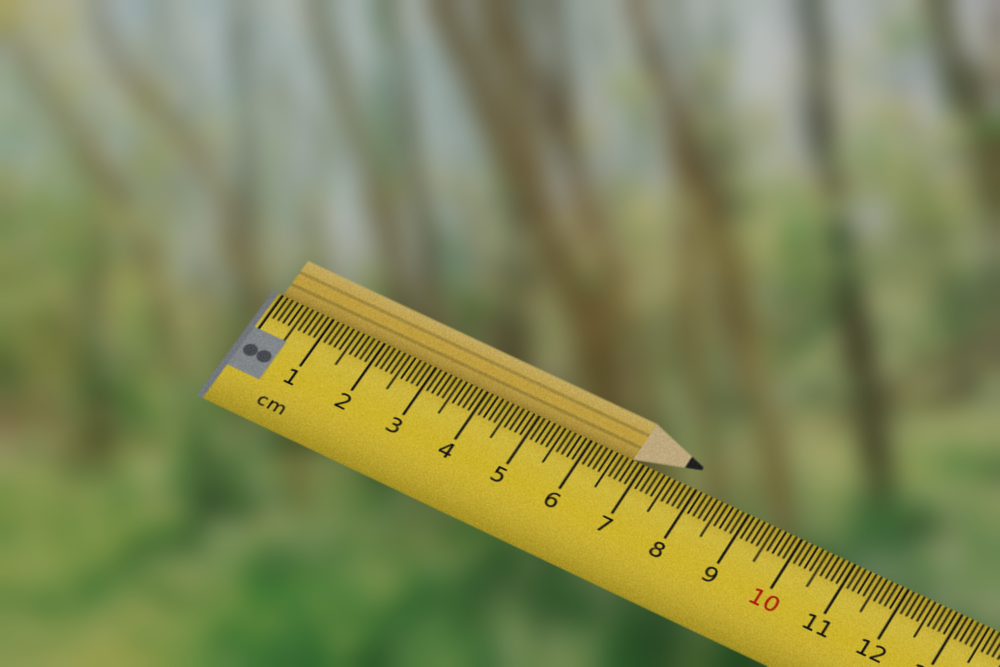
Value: **7.9** cm
